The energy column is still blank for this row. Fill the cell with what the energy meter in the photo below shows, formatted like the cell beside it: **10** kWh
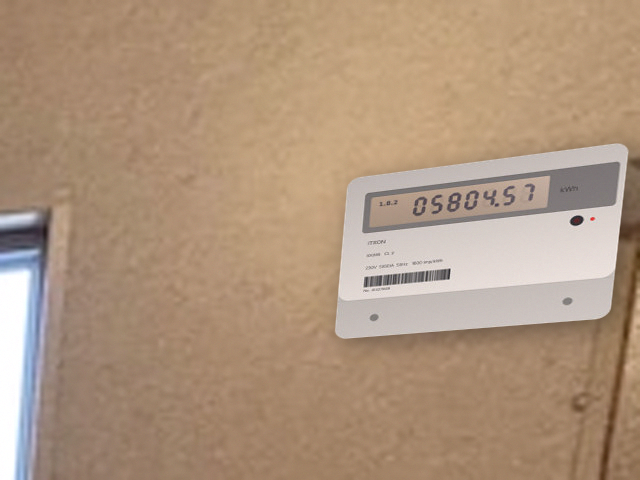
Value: **5804.57** kWh
